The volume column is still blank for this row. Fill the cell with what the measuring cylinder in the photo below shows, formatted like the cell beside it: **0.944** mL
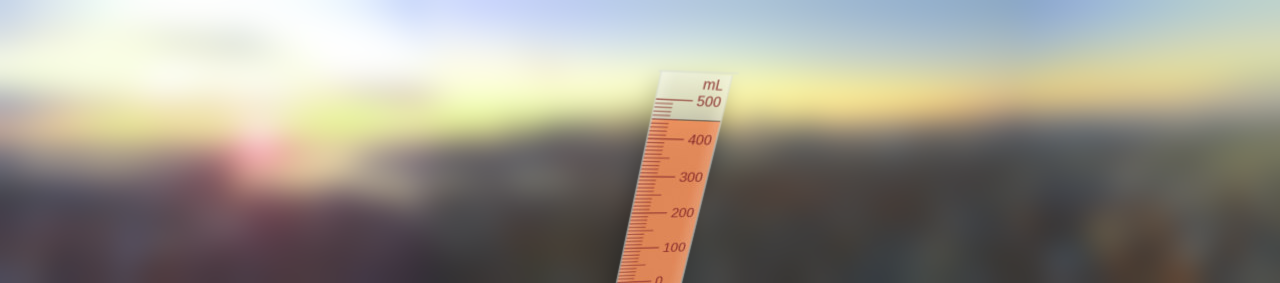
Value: **450** mL
